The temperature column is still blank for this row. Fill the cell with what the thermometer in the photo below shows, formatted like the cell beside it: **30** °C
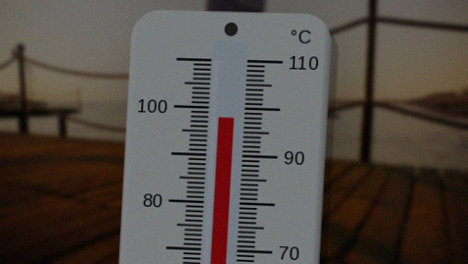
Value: **98** °C
